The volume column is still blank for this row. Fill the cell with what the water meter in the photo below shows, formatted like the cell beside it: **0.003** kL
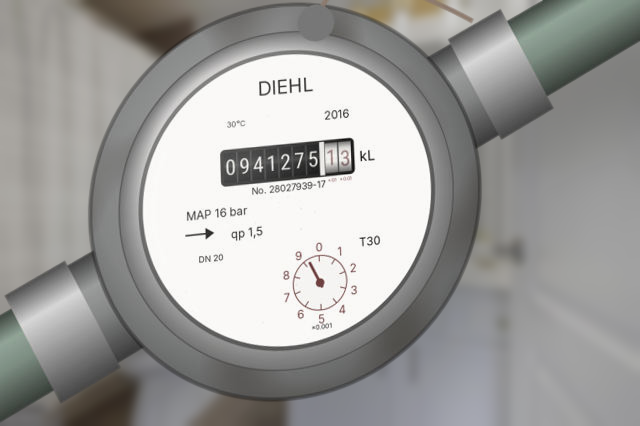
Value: **941275.129** kL
